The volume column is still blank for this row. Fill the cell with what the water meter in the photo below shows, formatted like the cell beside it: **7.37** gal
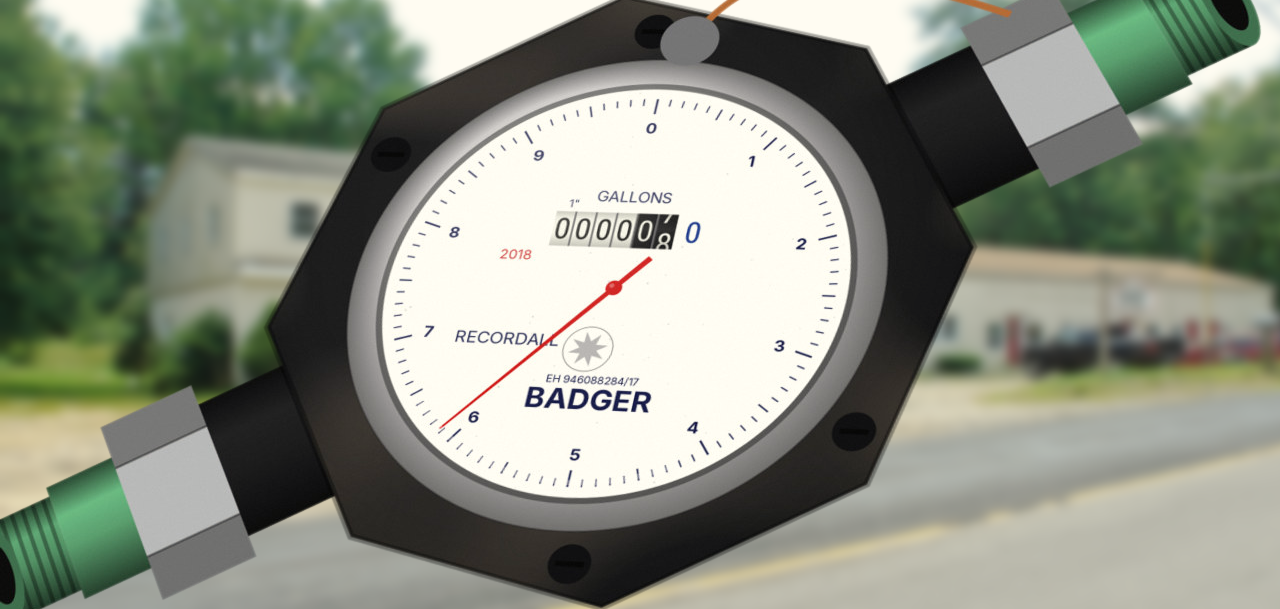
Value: **76.1** gal
